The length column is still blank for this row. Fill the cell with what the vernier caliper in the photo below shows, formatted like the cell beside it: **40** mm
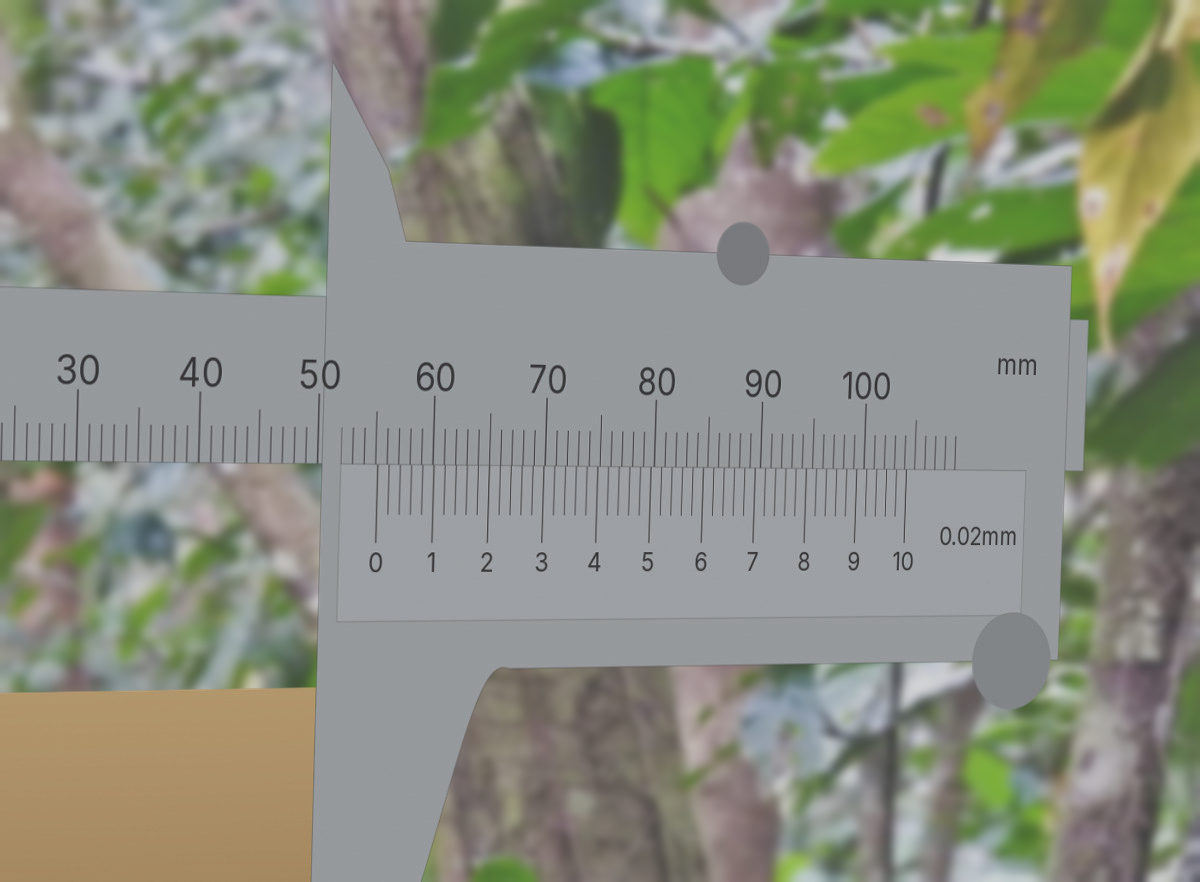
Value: **55.2** mm
